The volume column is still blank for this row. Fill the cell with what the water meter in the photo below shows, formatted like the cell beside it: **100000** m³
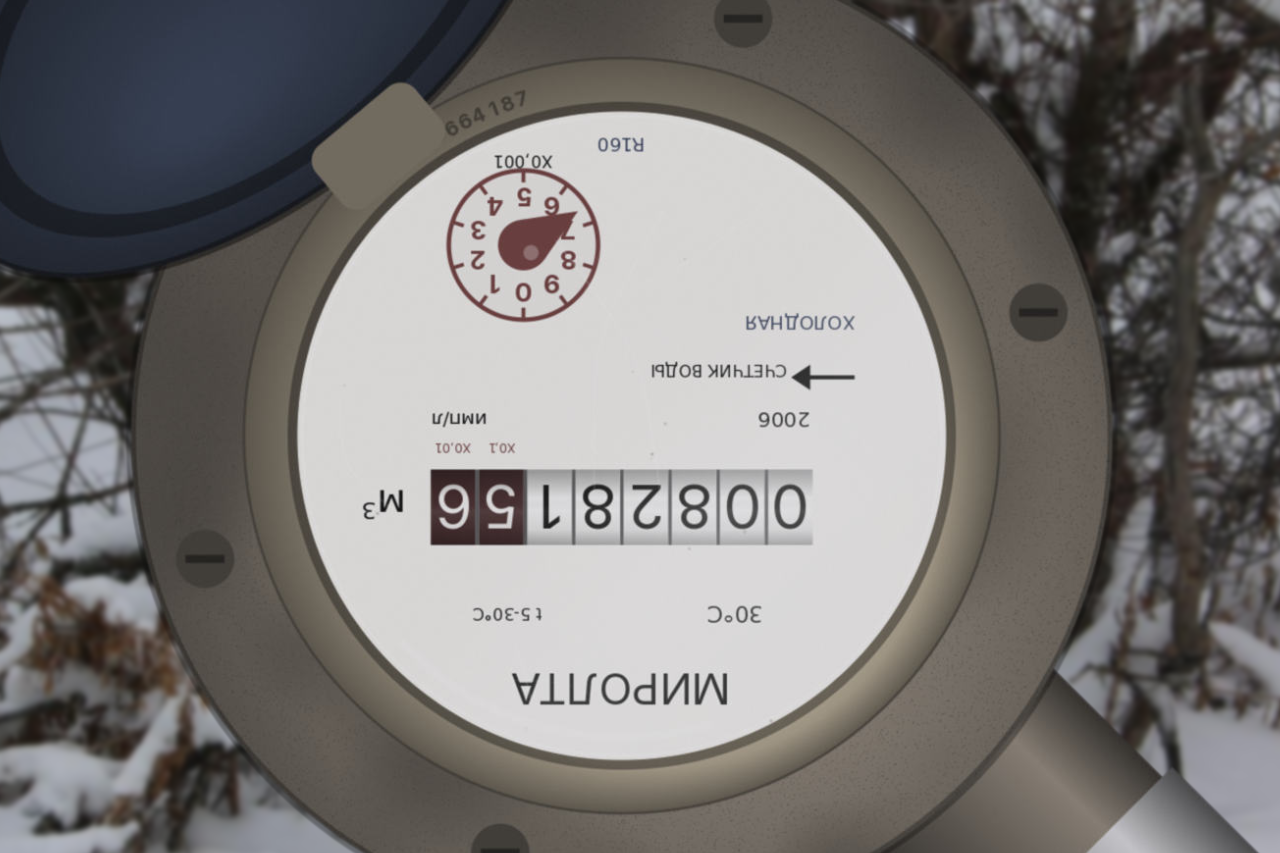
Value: **8281.566** m³
